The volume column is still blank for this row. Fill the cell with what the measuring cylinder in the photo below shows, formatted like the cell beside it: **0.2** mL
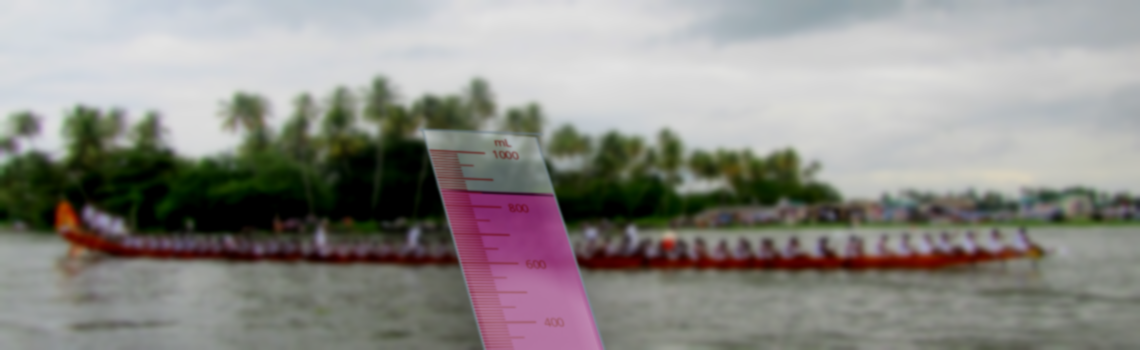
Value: **850** mL
